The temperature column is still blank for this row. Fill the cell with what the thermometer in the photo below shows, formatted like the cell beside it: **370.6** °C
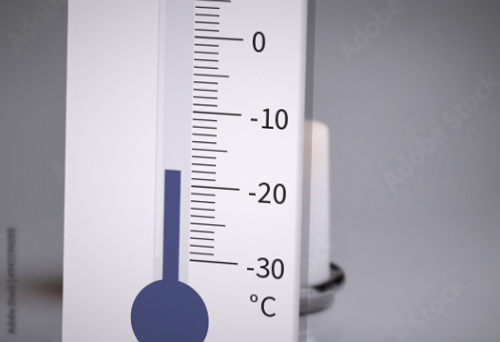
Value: **-18** °C
